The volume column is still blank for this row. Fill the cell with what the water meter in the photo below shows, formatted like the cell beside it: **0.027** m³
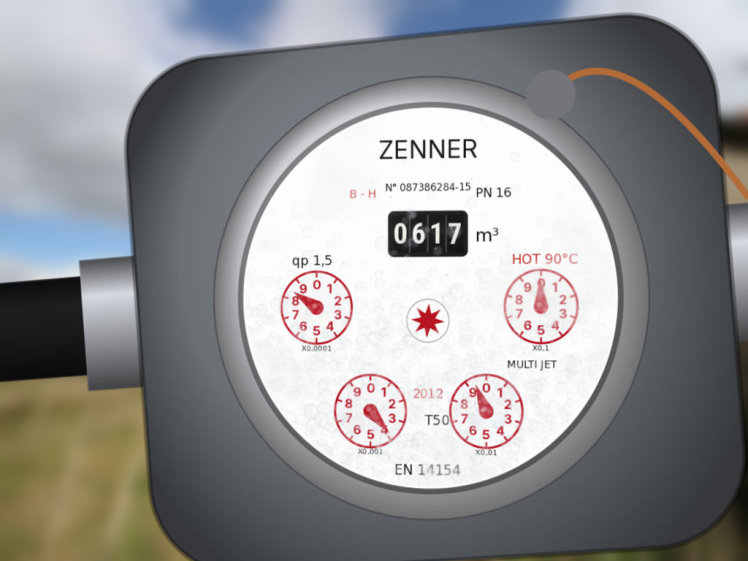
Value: **616.9938** m³
